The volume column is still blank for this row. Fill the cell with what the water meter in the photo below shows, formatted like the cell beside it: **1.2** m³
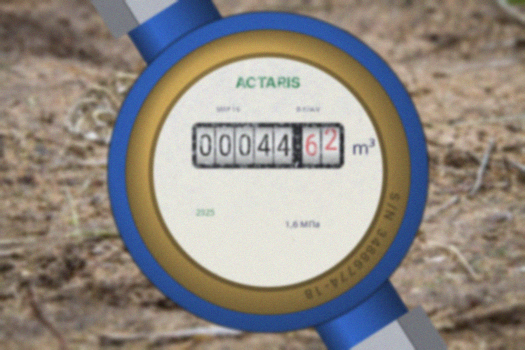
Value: **44.62** m³
